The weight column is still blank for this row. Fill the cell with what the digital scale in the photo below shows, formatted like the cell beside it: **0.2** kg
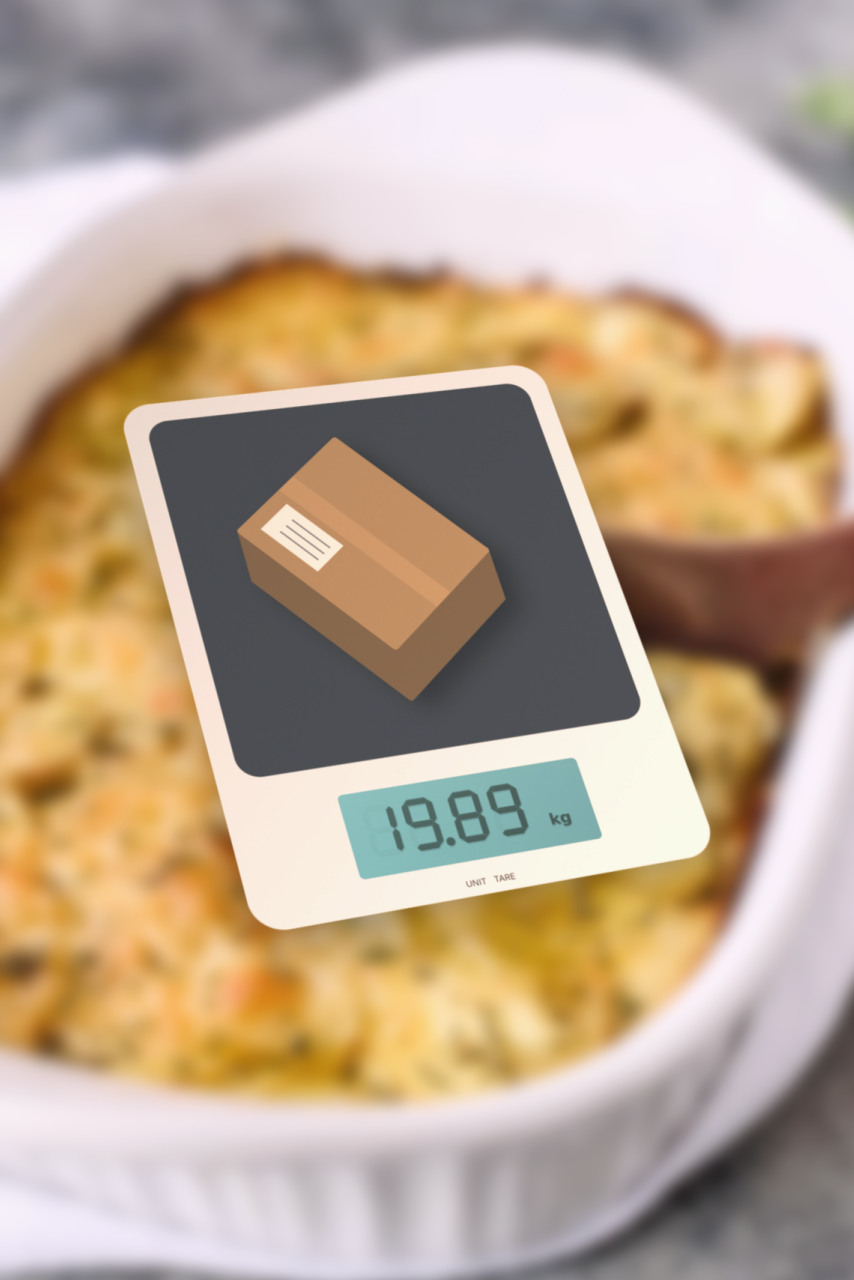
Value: **19.89** kg
